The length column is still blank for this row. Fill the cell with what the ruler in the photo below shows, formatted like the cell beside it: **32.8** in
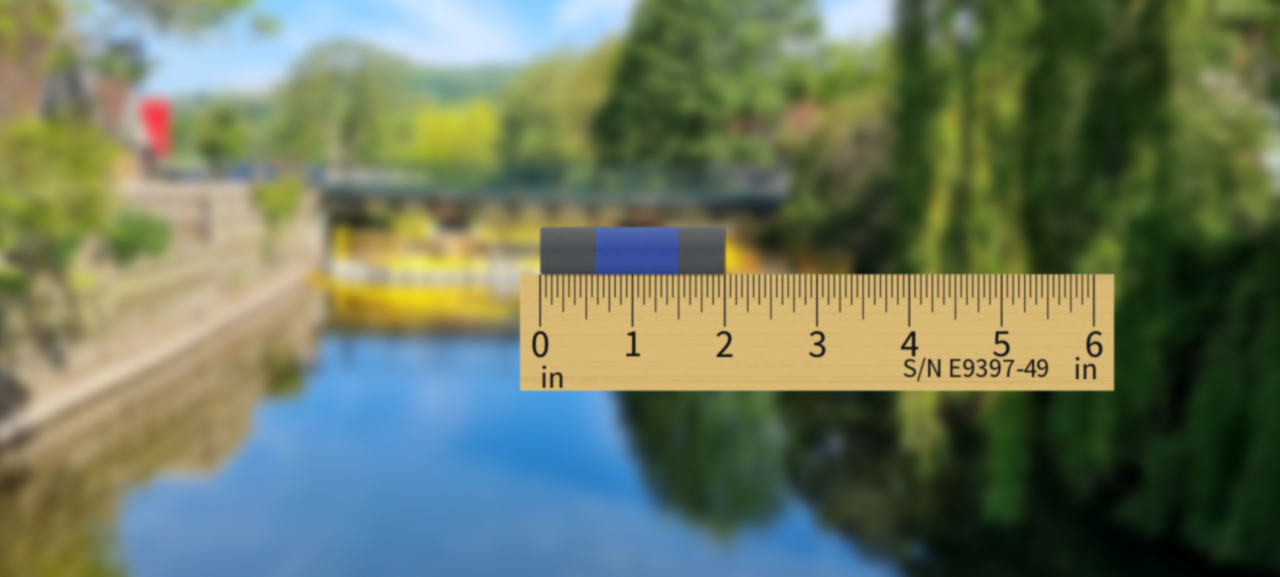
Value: **2** in
